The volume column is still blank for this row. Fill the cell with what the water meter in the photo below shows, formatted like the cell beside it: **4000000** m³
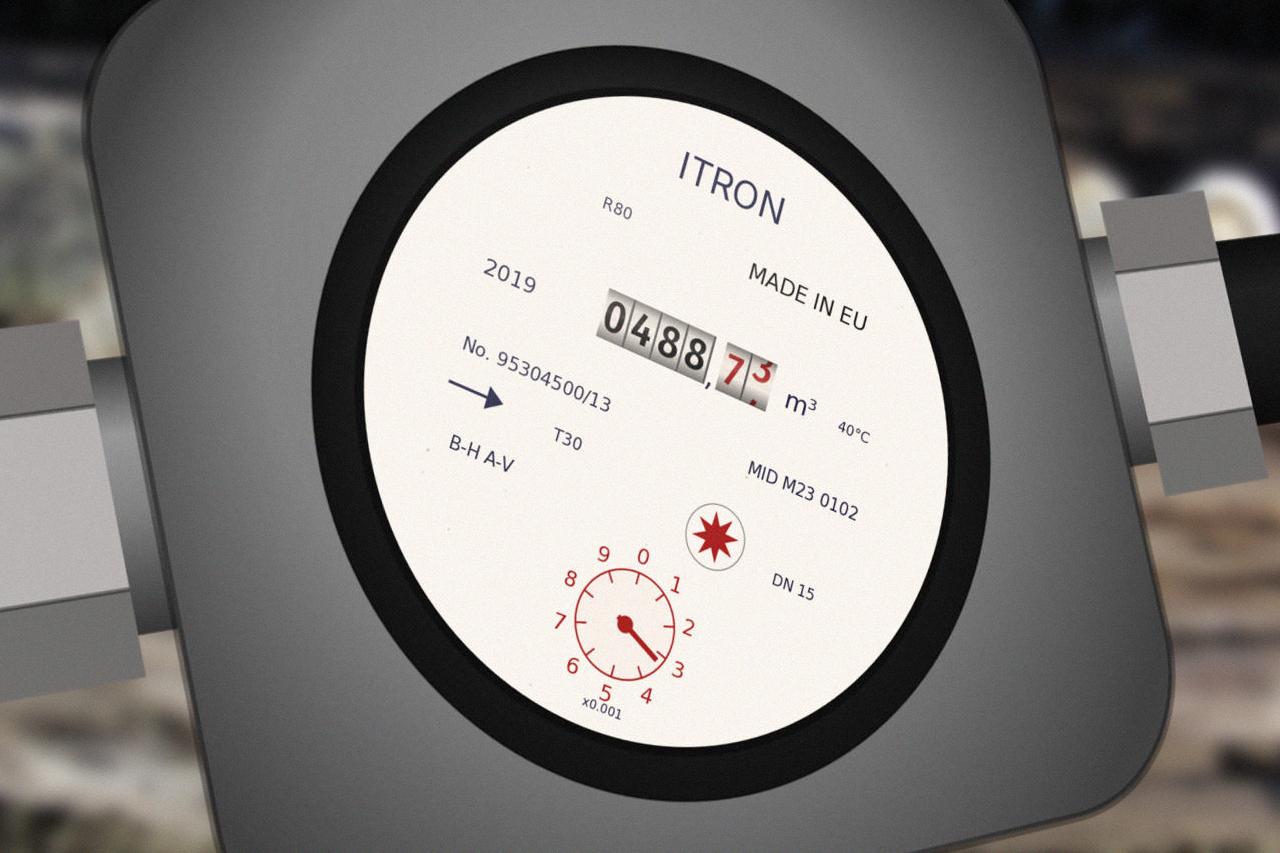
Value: **488.733** m³
